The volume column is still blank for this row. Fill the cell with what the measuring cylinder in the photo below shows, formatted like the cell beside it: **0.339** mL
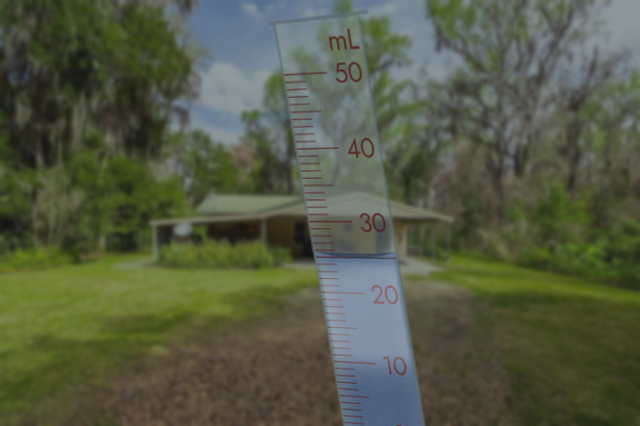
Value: **25** mL
